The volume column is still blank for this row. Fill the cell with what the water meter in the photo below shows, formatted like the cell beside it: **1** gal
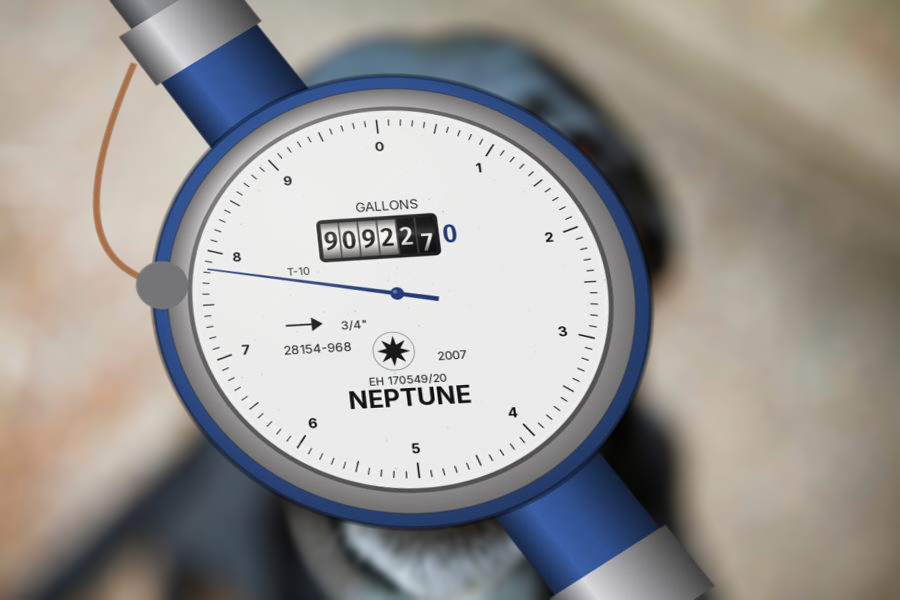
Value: **9092267.8** gal
